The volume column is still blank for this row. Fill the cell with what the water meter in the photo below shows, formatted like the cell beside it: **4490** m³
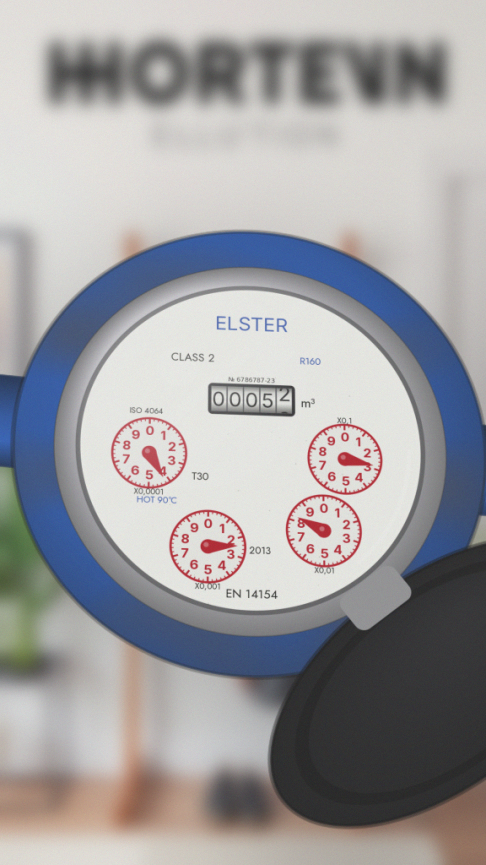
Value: **52.2824** m³
